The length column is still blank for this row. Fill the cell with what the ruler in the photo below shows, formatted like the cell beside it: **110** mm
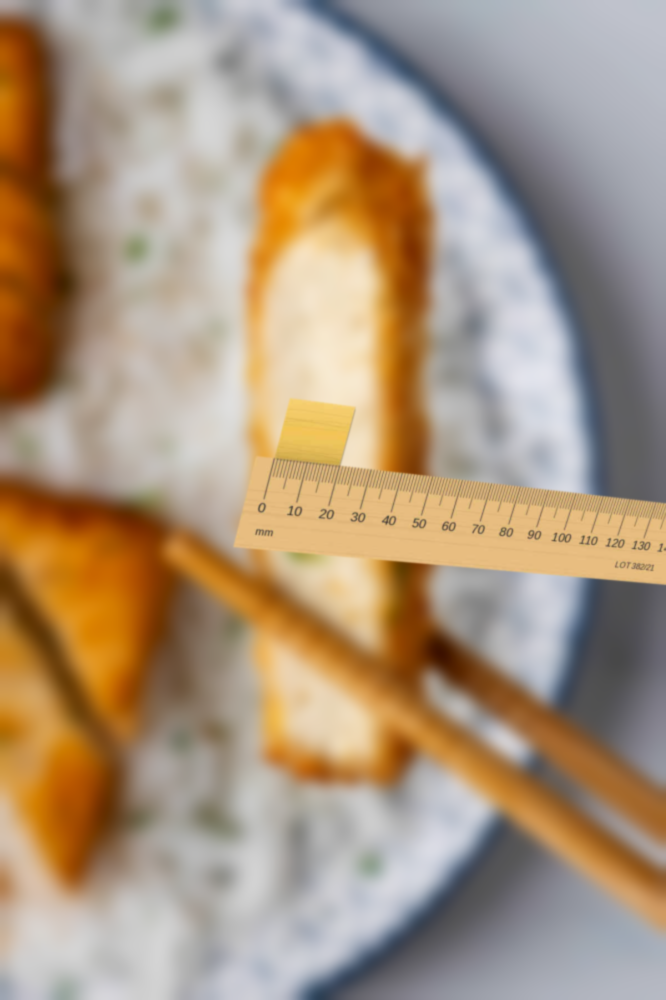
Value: **20** mm
